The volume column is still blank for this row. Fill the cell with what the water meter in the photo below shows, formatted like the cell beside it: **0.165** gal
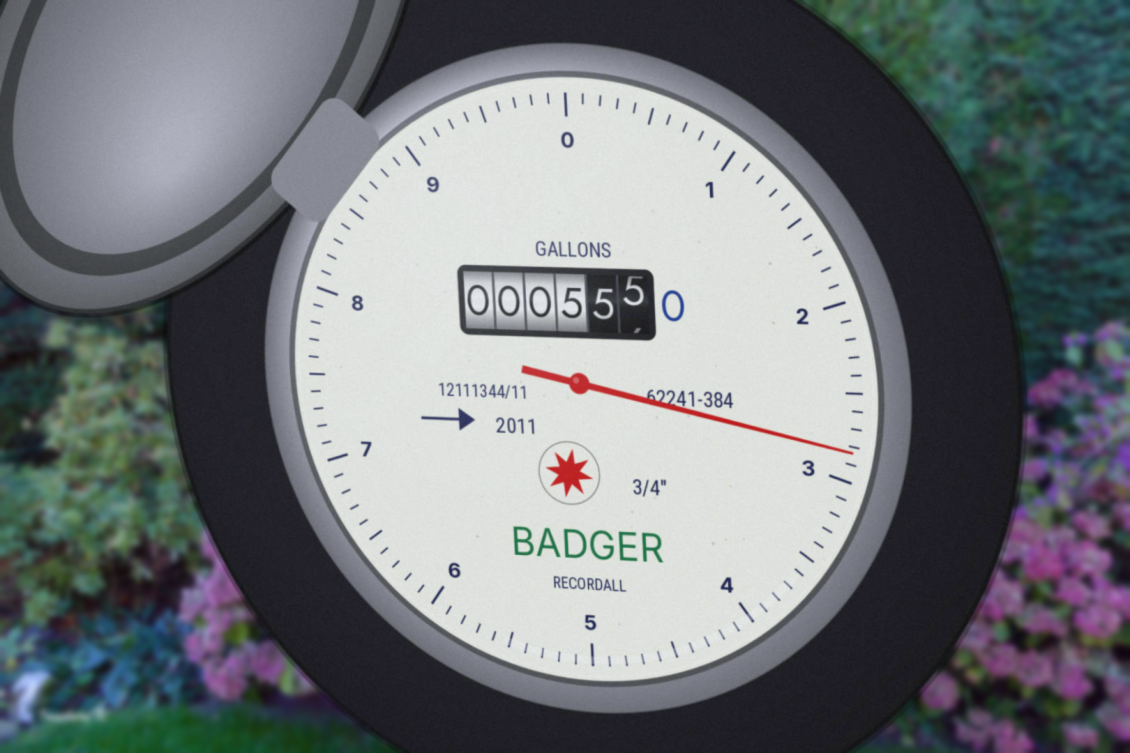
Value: **5552.8** gal
